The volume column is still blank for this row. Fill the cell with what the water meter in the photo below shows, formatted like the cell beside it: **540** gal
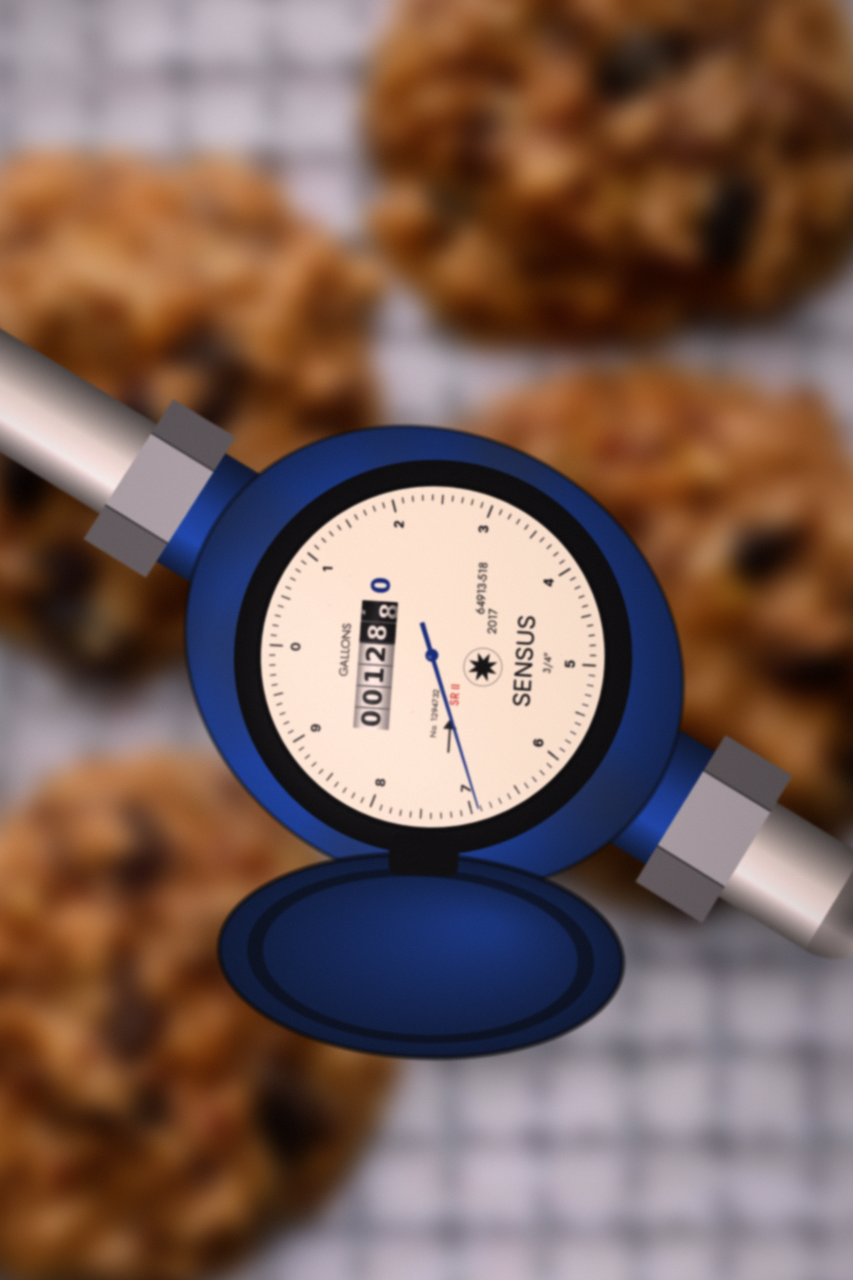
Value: **12876.9** gal
